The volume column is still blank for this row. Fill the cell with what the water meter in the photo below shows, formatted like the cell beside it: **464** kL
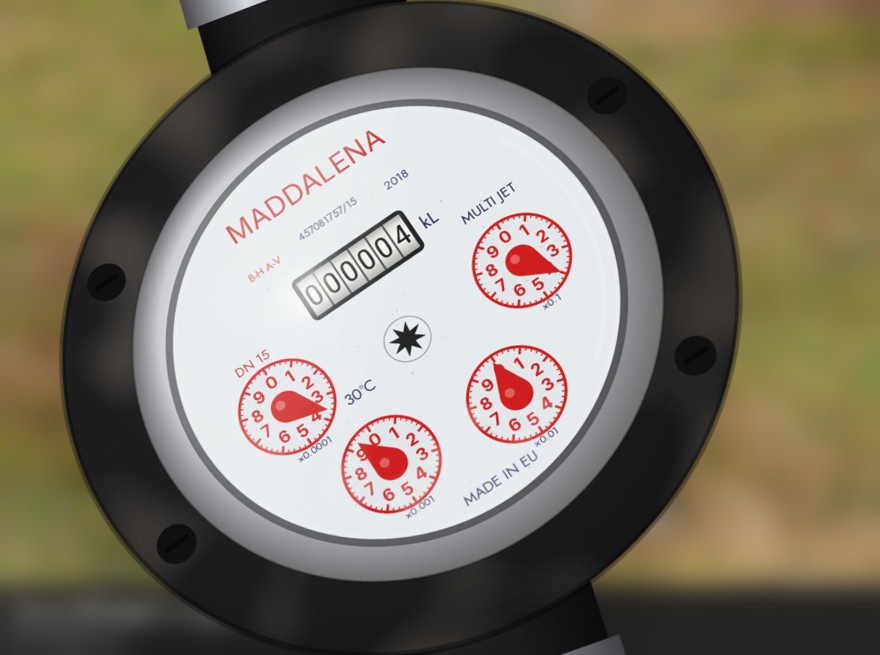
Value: **4.3993** kL
